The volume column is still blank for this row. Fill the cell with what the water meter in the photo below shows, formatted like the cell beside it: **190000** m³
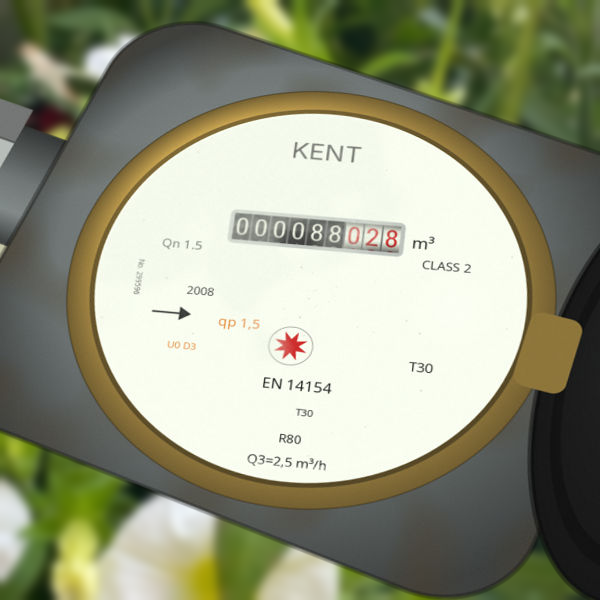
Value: **88.028** m³
